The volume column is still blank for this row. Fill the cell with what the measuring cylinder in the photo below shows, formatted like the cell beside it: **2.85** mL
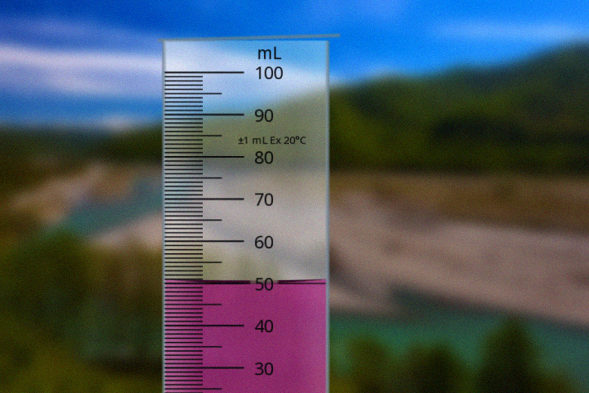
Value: **50** mL
